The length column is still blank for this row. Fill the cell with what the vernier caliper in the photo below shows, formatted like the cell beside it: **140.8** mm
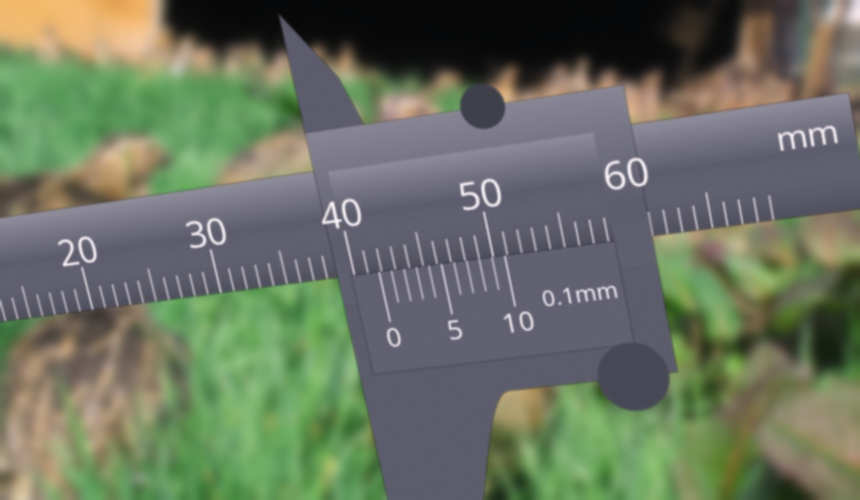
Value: **41.8** mm
